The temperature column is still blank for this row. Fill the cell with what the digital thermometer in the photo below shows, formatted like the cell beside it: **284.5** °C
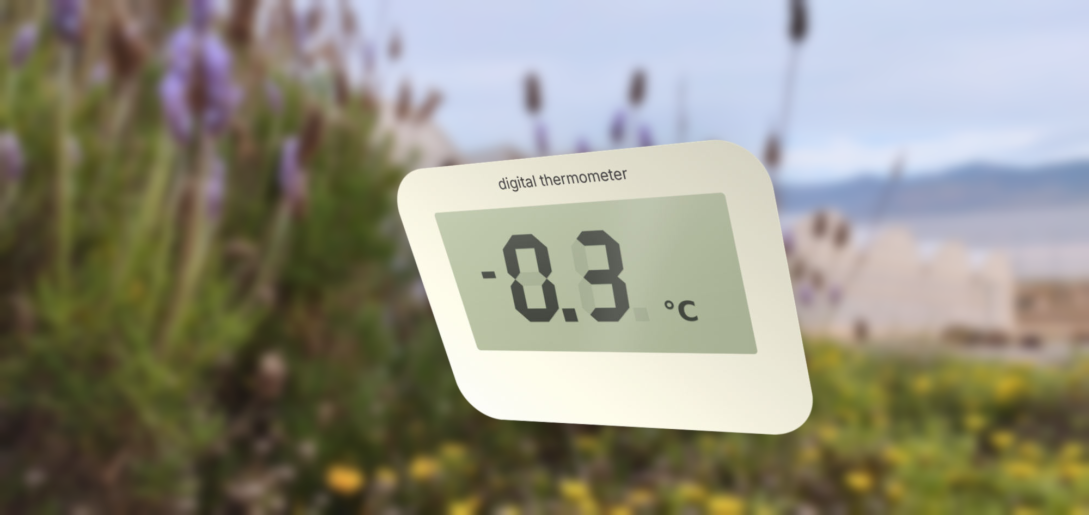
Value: **-0.3** °C
